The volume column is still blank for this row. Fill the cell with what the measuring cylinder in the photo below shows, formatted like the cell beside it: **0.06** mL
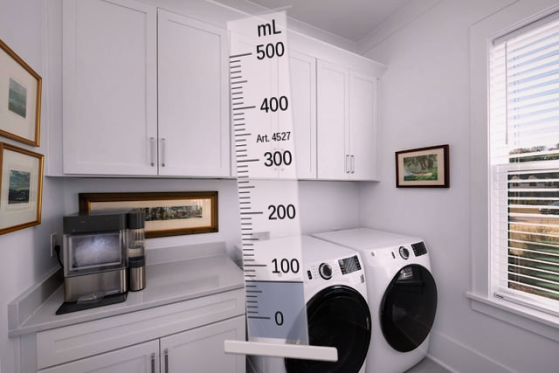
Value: **70** mL
